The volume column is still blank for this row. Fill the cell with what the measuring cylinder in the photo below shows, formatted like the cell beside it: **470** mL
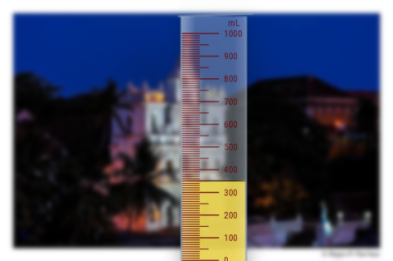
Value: **350** mL
